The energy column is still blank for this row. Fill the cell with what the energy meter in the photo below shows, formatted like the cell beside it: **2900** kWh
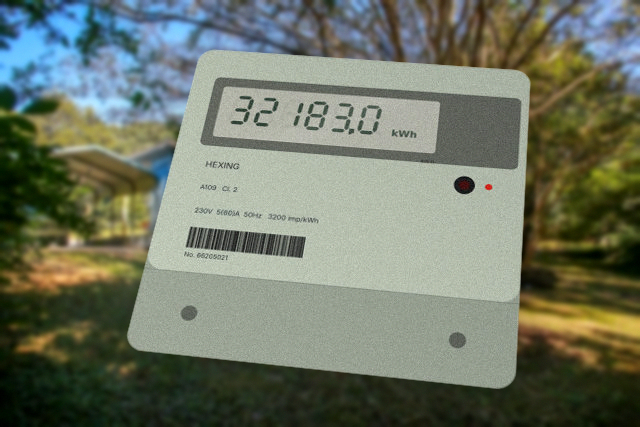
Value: **32183.0** kWh
